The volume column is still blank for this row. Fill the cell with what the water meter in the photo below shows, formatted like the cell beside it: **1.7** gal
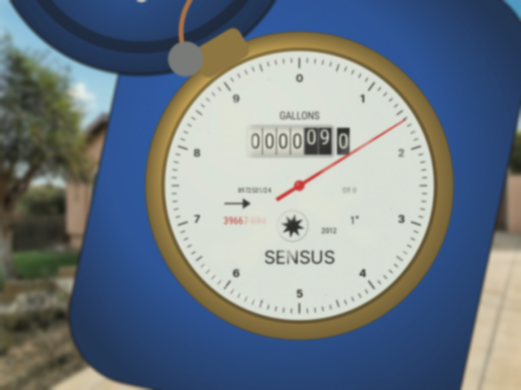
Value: **91.6** gal
